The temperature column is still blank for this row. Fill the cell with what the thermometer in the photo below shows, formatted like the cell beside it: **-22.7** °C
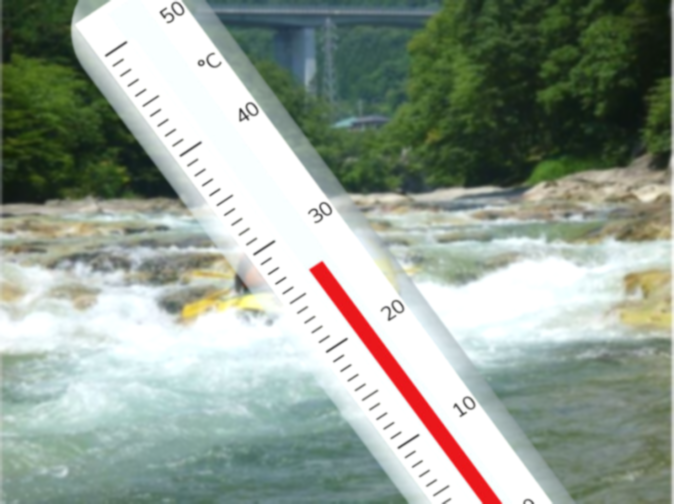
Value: **26.5** °C
